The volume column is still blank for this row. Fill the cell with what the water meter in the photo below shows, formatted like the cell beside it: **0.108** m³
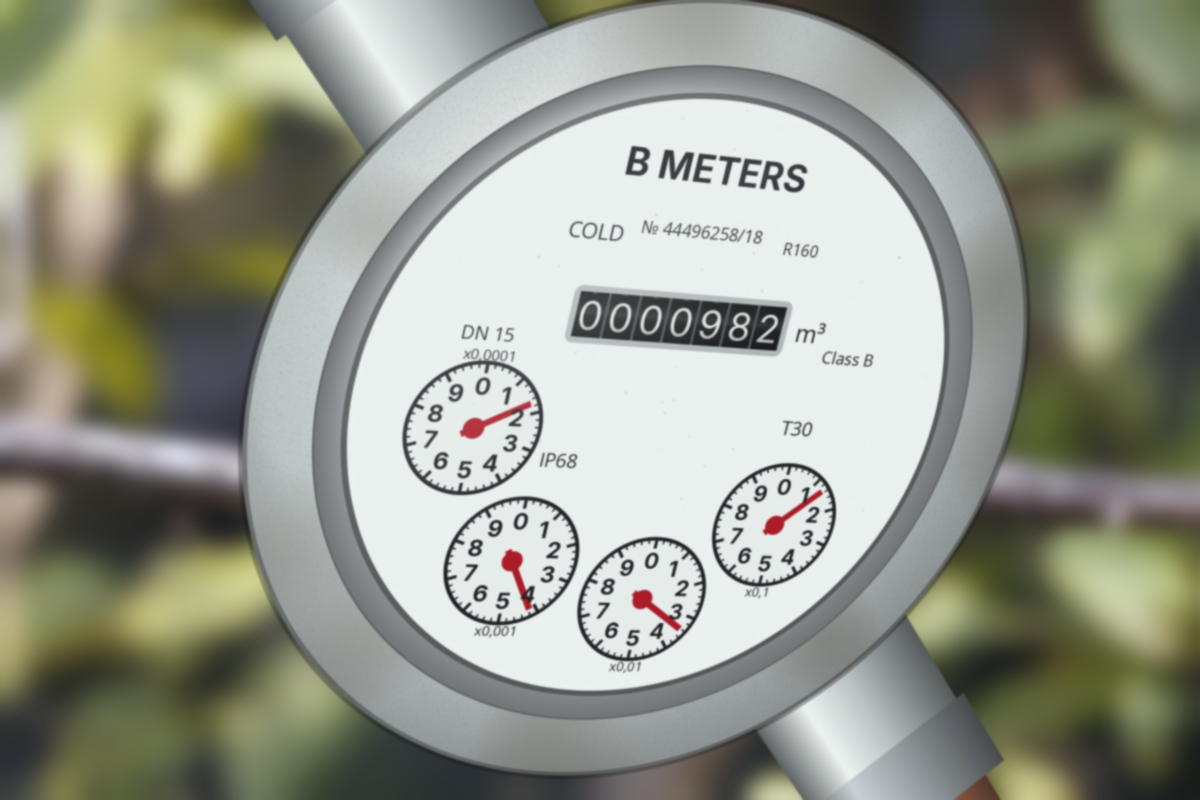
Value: **982.1341** m³
